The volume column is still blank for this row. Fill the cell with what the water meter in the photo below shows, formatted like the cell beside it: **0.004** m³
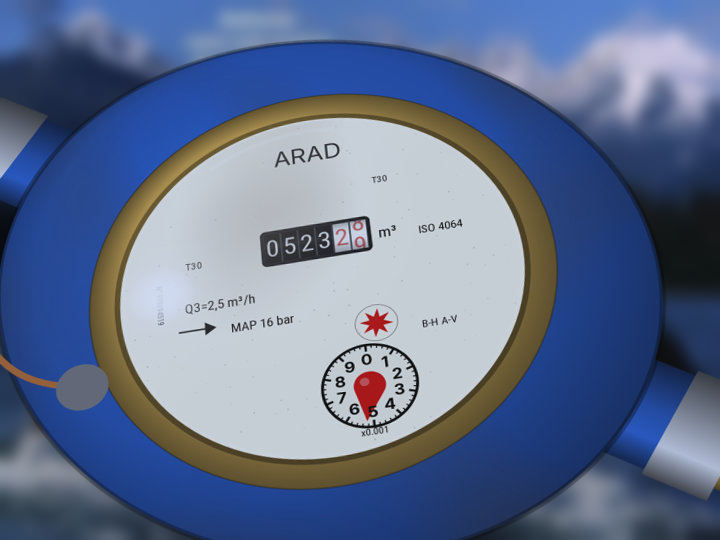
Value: **523.285** m³
